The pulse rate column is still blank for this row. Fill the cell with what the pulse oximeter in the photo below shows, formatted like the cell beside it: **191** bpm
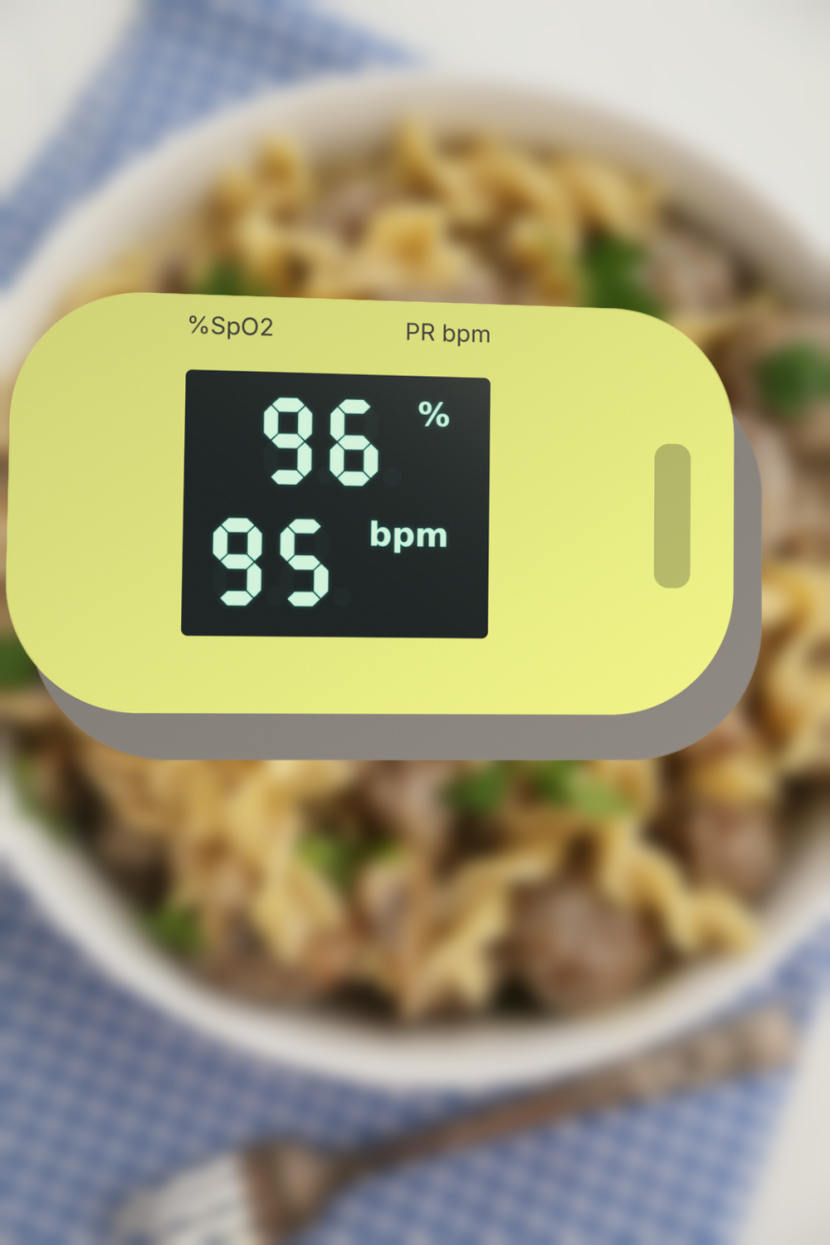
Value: **95** bpm
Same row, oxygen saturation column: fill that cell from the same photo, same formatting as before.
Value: **96** %
